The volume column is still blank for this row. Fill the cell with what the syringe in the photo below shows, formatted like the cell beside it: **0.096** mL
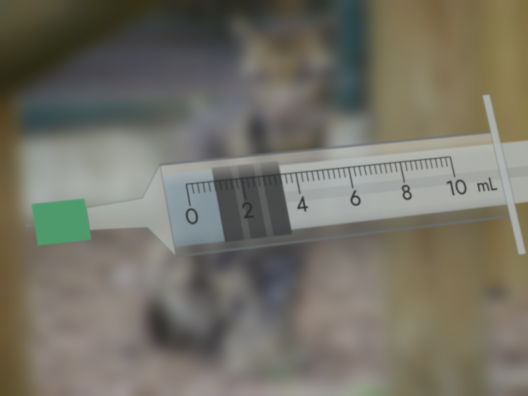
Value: **1** mL
